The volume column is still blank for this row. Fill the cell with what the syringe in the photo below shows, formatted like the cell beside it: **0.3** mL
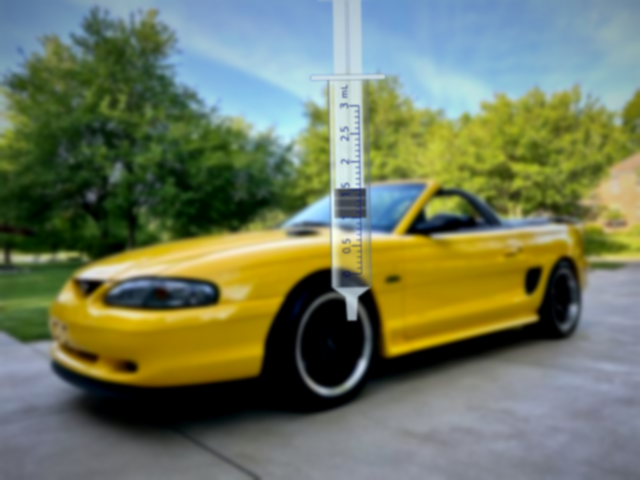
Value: **1** mL
